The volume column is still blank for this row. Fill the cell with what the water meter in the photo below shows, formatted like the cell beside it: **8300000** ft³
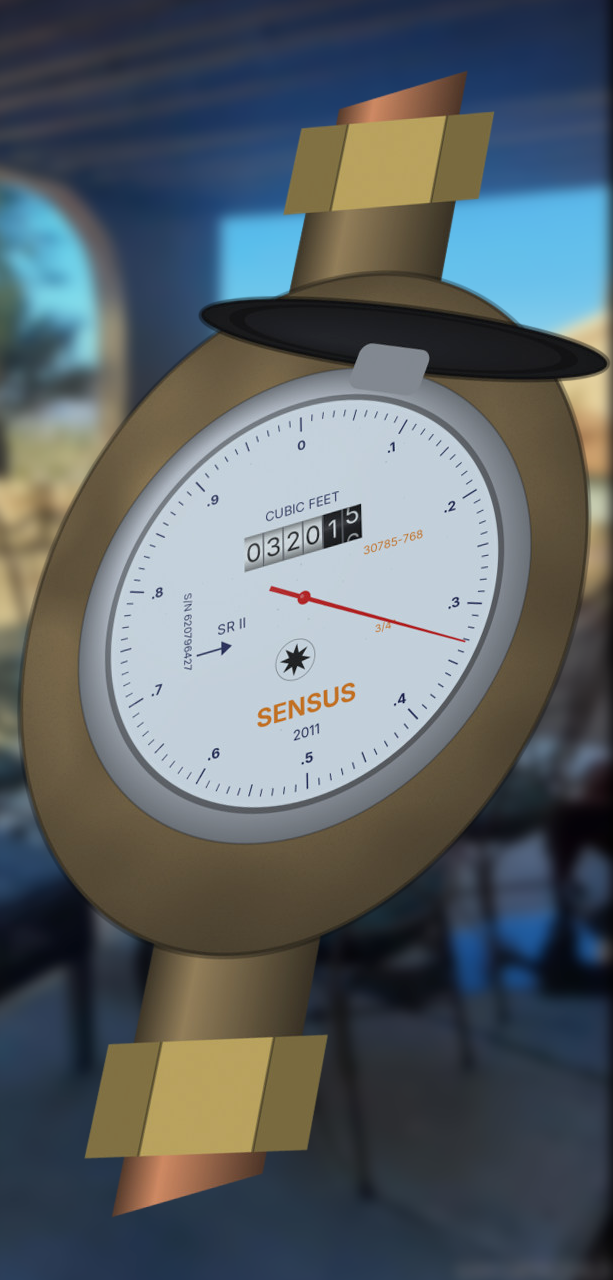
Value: **32015.33** ft³
